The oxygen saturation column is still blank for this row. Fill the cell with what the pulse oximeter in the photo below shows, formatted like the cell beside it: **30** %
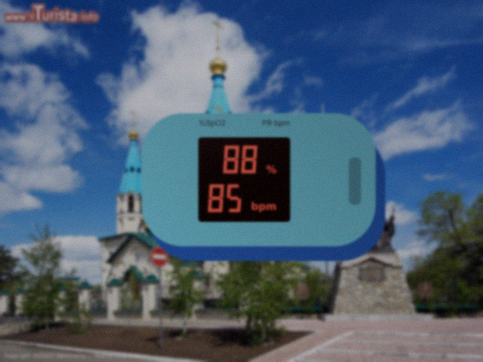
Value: **88** %
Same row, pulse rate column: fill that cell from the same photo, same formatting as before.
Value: **85** bpm
